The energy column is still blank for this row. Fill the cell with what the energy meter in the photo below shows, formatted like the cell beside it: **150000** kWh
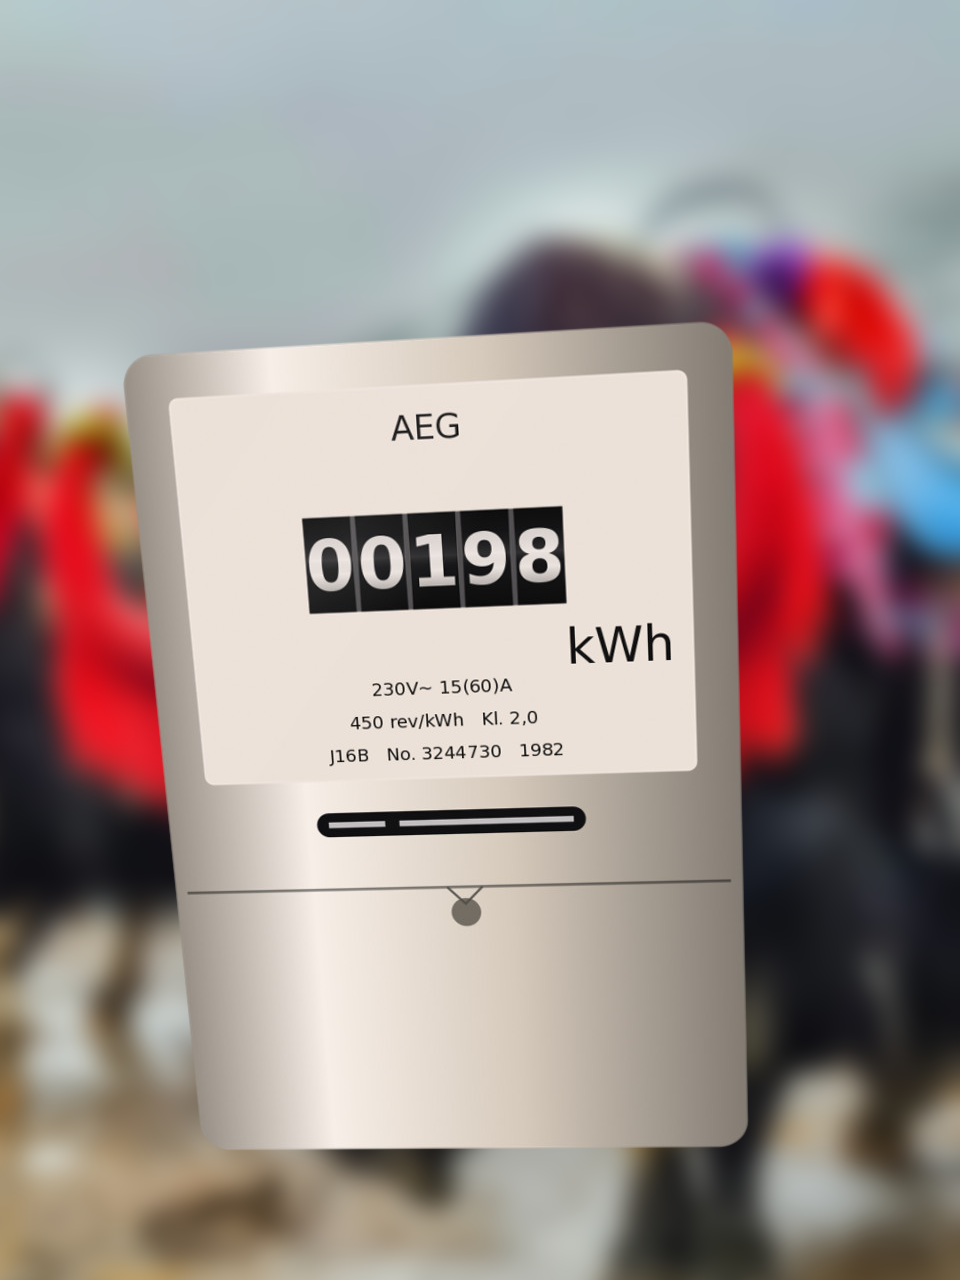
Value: **198** kWh
